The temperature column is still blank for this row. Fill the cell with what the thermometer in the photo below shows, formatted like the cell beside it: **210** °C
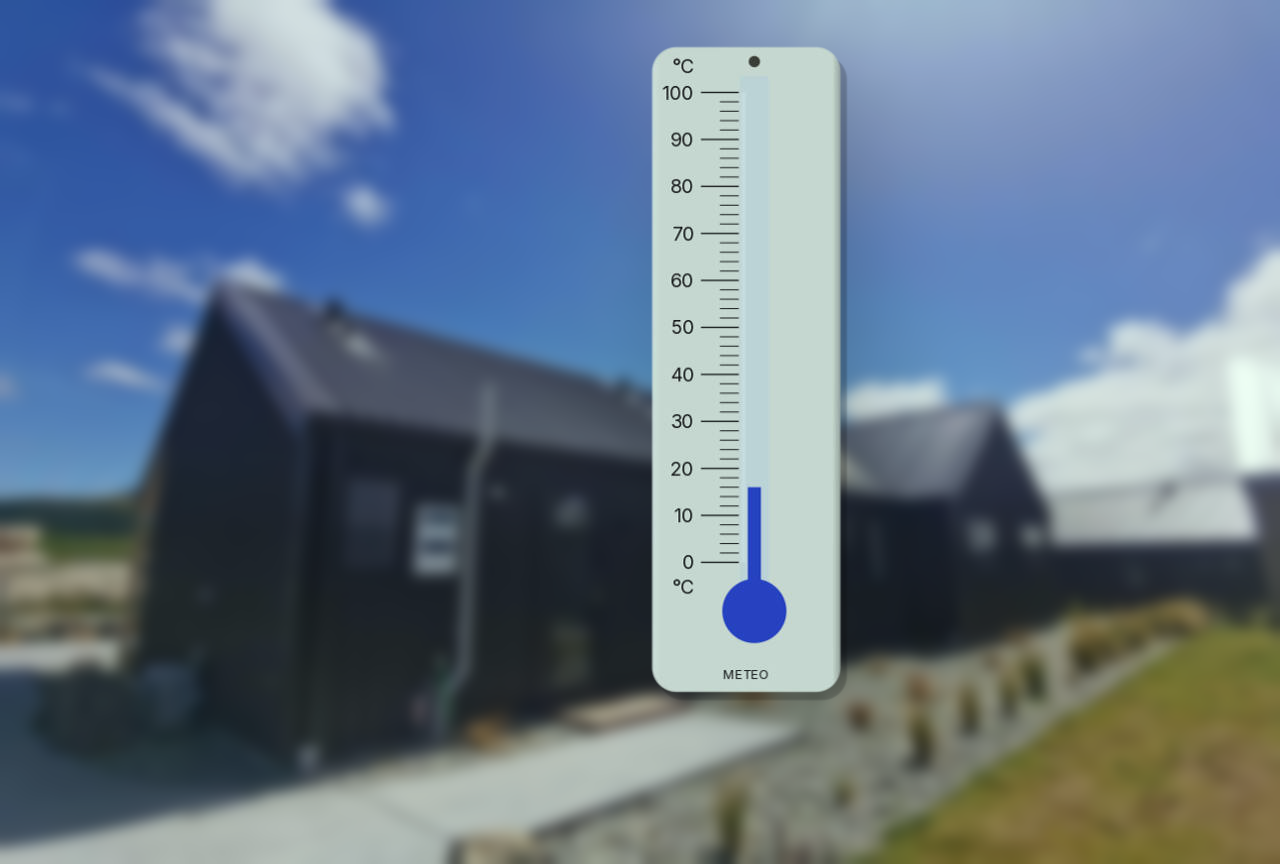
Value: **16** °C
